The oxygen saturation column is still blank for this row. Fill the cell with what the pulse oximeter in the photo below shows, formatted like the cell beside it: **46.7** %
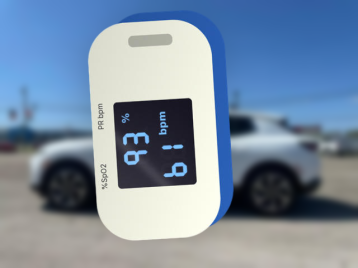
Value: **93** %
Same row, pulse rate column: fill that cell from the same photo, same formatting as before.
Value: **61** bpm
